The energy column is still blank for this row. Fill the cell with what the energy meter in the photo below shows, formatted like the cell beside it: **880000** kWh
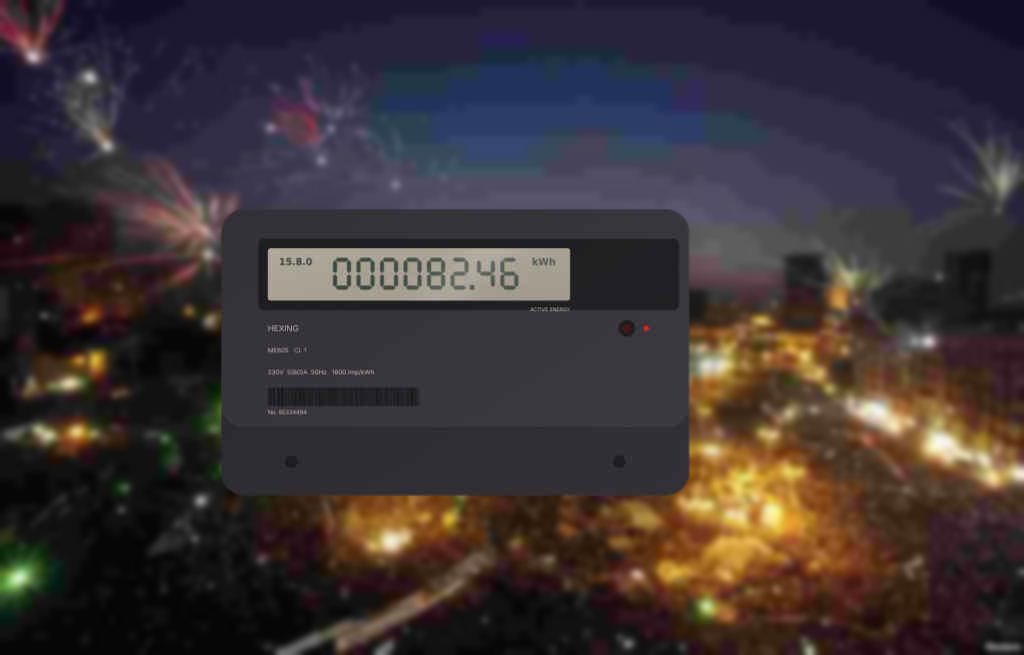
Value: **82.46** kWh
